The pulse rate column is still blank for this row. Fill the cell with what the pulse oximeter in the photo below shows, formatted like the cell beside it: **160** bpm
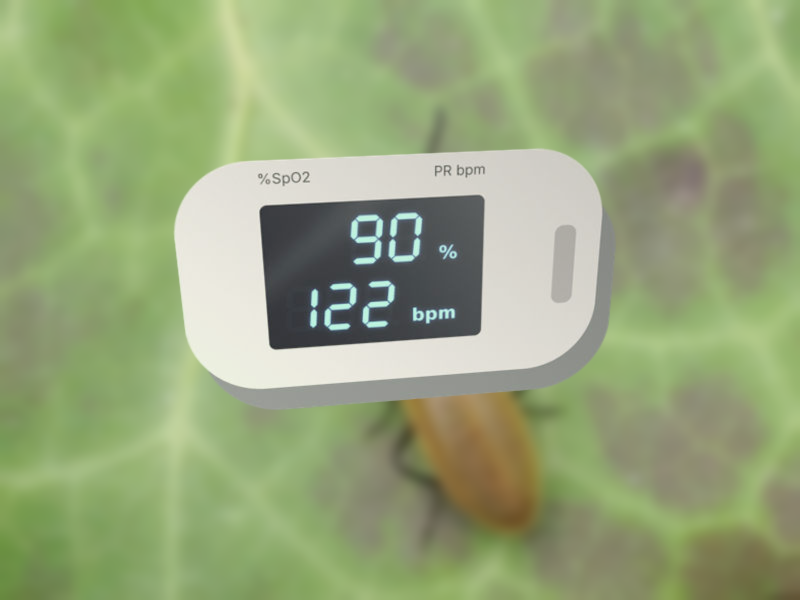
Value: **122** bpm
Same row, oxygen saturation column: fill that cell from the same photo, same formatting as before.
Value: **90** %
